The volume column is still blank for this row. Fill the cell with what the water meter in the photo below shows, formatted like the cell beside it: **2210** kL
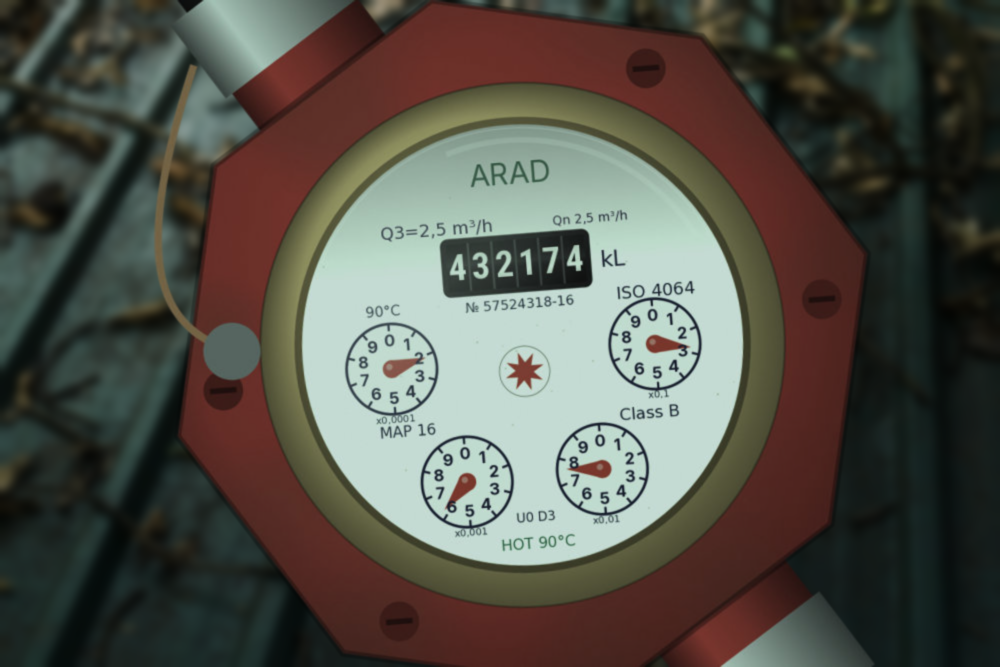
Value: **432174.2762** kL
